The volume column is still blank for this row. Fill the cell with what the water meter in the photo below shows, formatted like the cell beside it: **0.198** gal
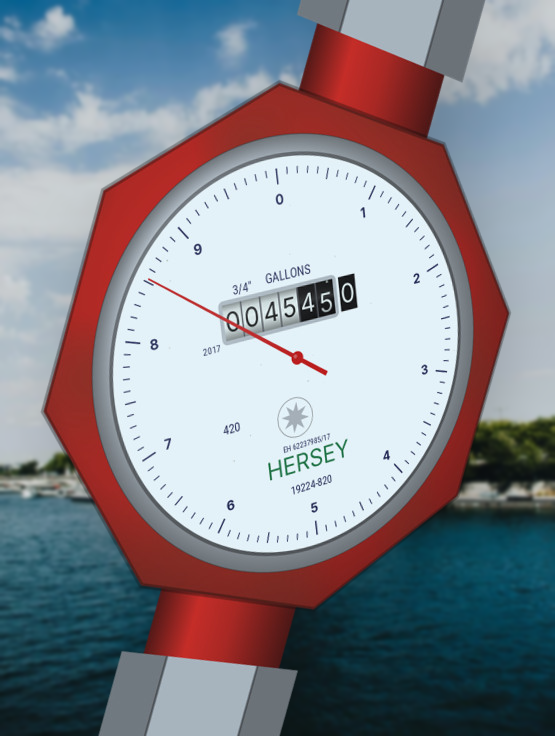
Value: **45448.5** gal
